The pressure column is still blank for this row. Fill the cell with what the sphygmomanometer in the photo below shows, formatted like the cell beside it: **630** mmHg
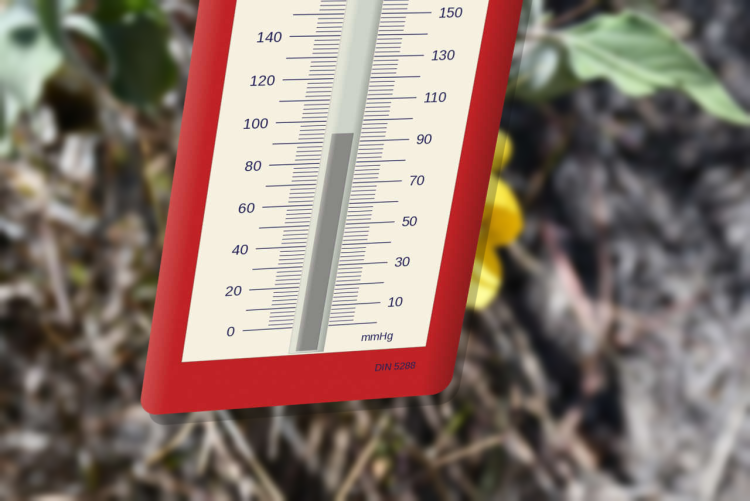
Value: **94** mmHg
